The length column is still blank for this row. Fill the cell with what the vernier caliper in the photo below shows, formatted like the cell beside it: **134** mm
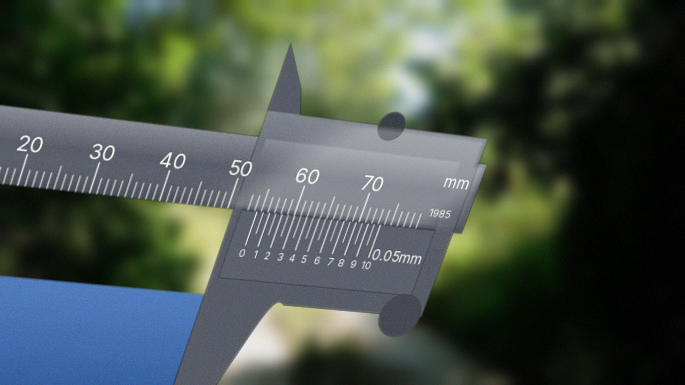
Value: **54.4** mm
